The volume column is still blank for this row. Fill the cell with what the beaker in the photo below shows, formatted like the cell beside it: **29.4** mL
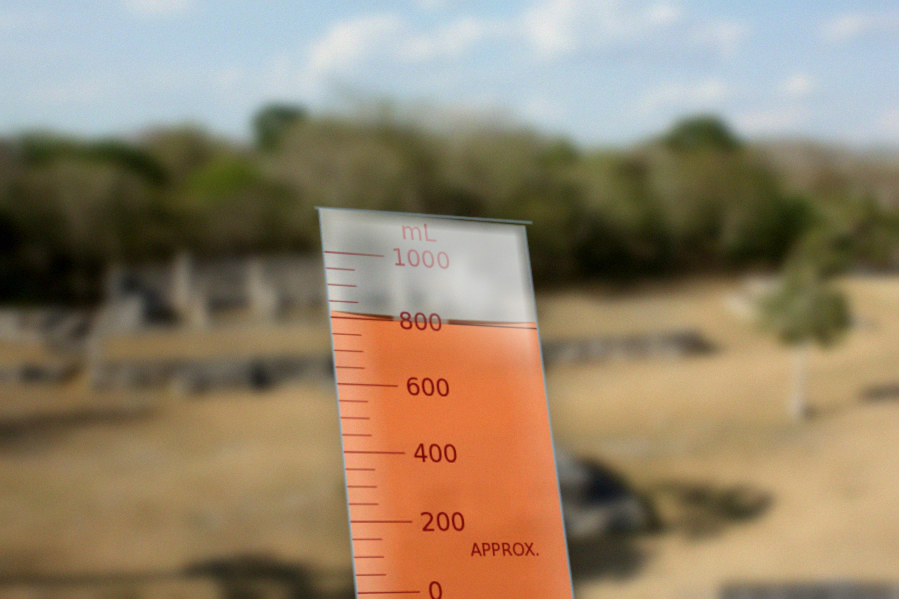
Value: **800** mL
